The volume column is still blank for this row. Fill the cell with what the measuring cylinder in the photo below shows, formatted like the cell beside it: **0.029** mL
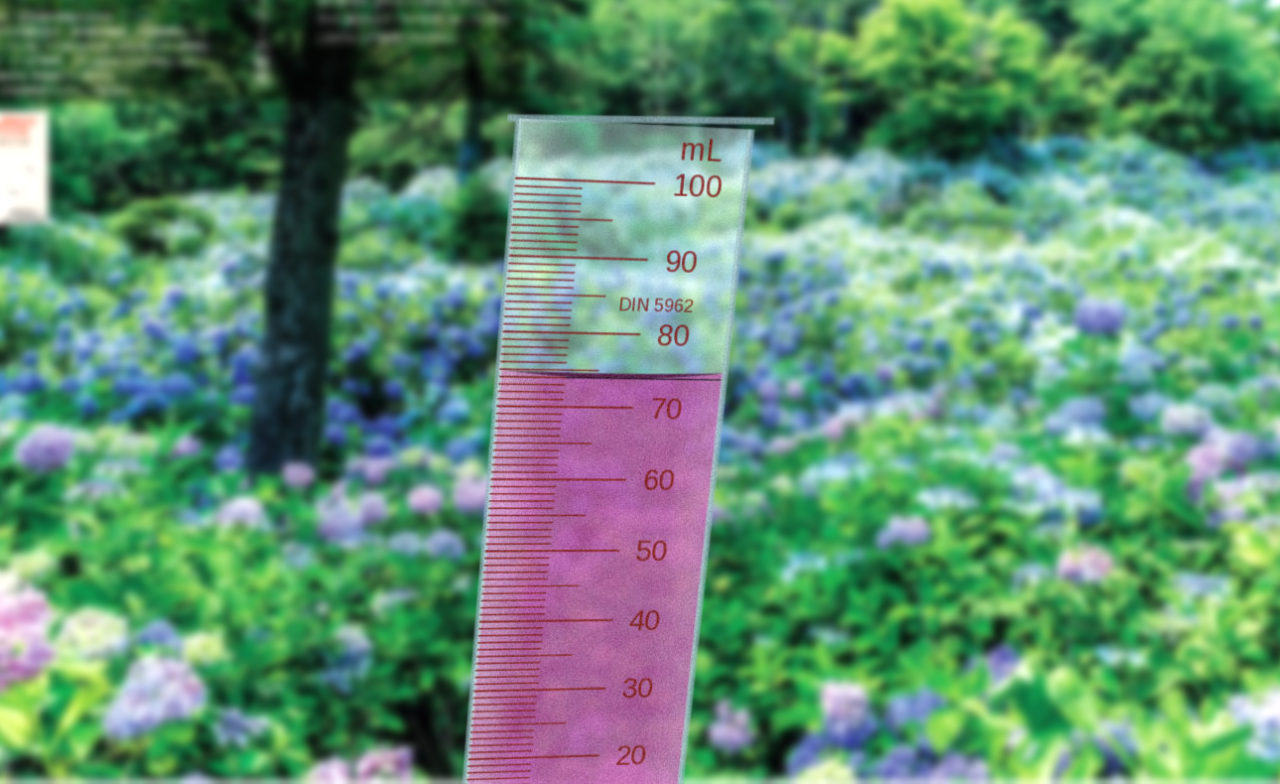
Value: **74** mL
